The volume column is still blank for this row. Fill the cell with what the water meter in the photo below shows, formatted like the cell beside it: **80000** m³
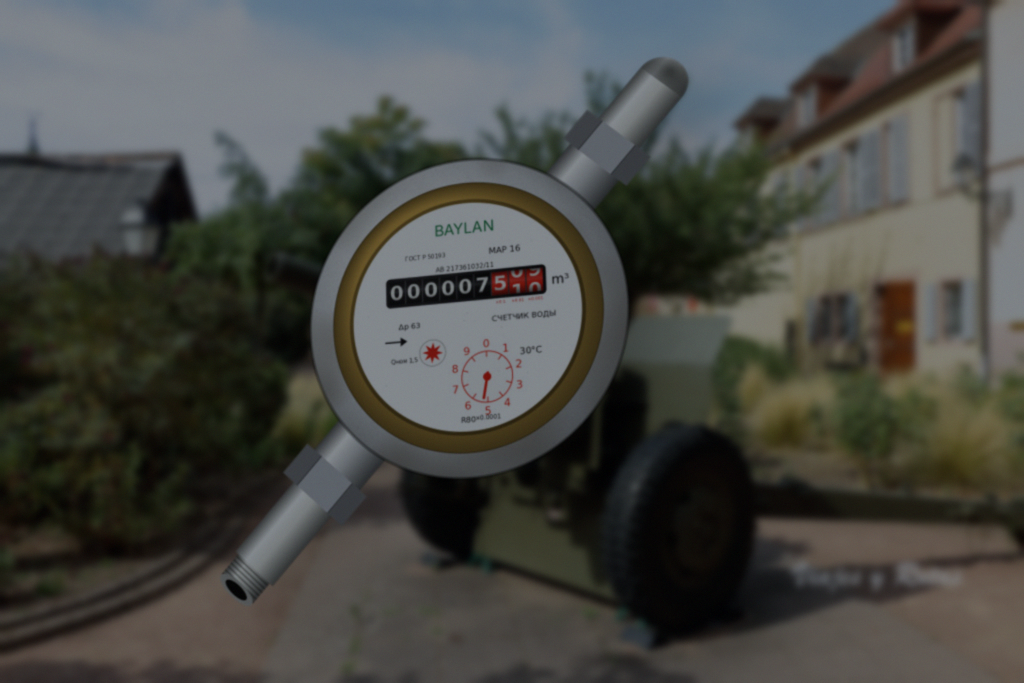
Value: **7.5095** m³
